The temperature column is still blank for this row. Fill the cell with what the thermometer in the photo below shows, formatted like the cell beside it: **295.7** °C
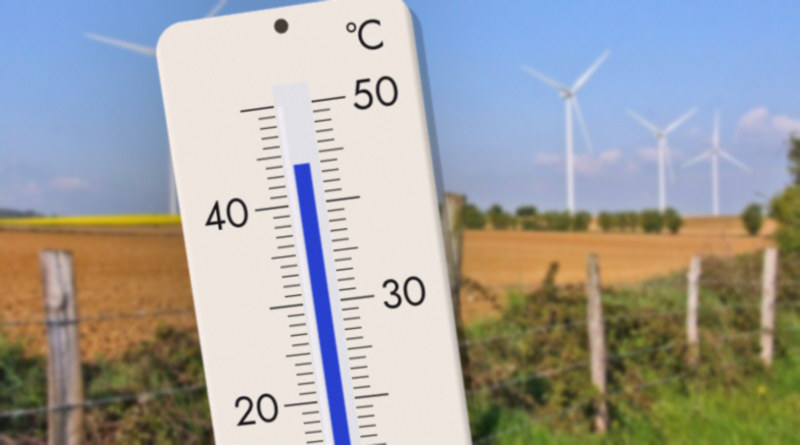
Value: **44** °C
